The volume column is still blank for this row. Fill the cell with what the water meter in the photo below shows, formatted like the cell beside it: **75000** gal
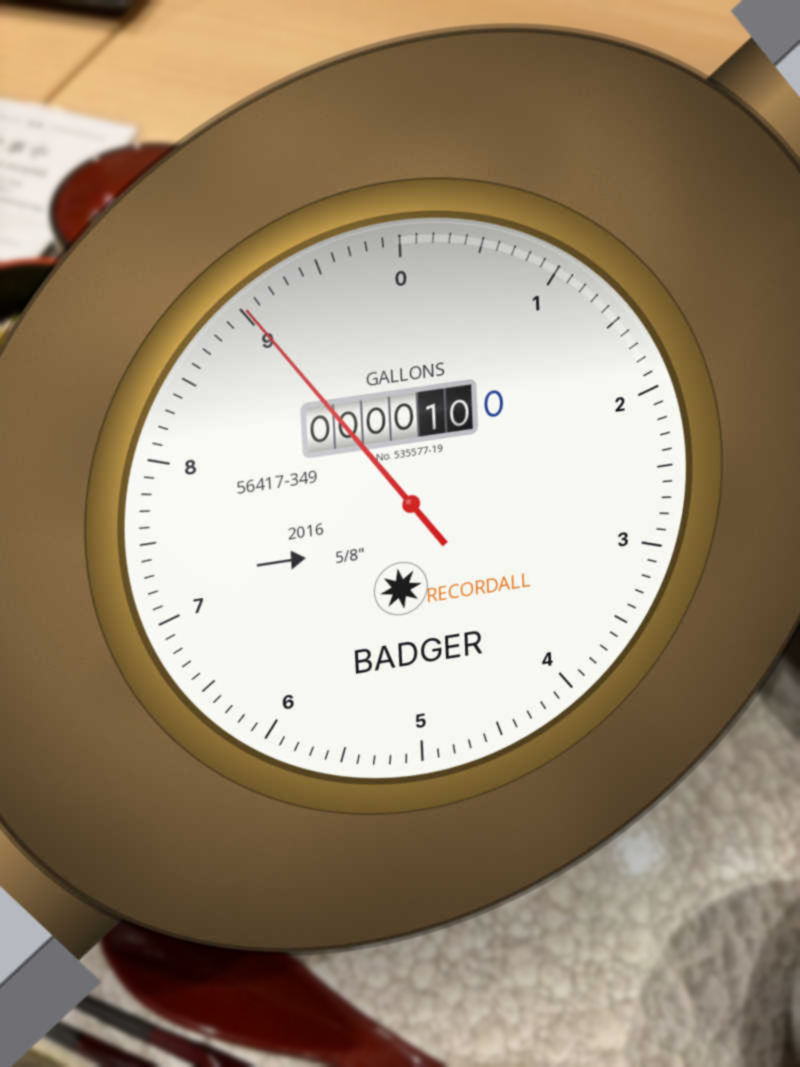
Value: **99.0** gal
